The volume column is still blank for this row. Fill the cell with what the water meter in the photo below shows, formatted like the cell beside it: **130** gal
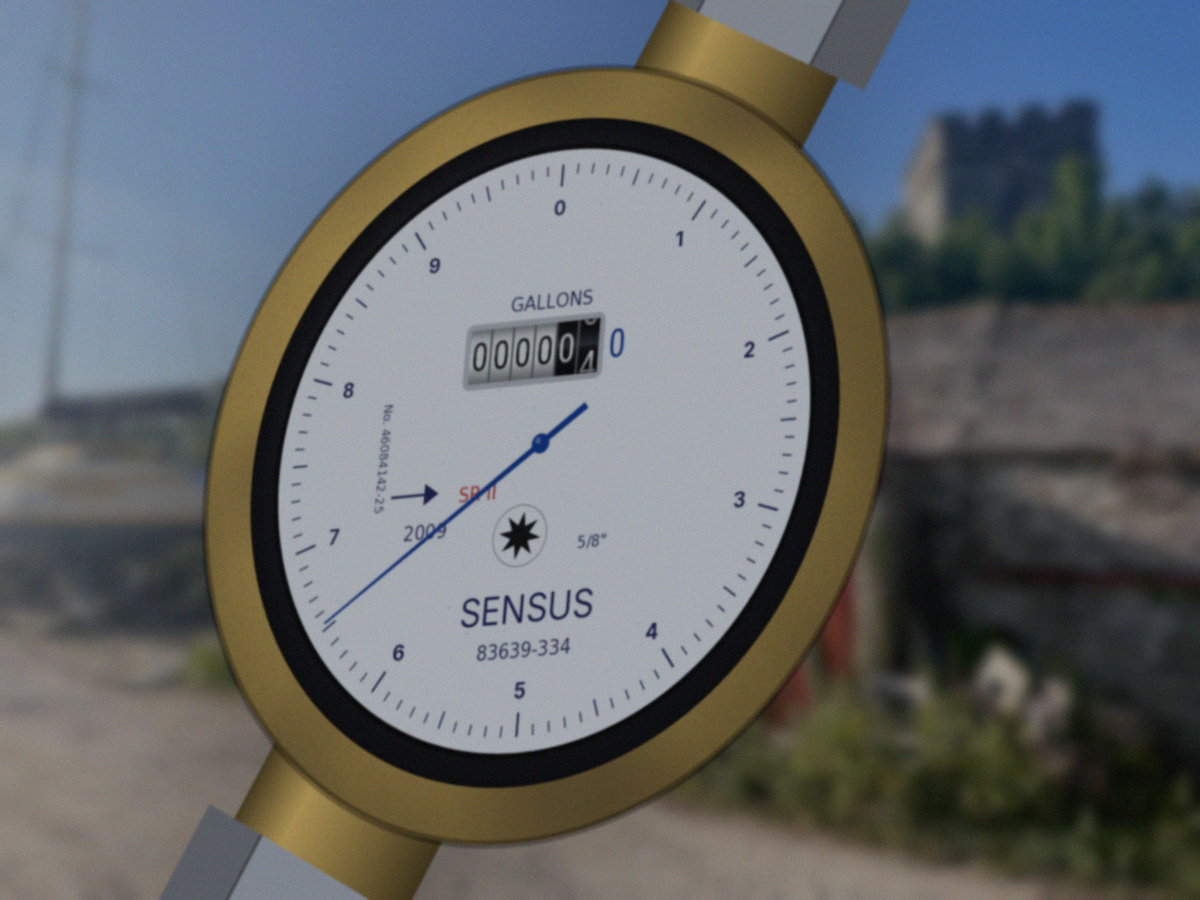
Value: **36.5** gal
